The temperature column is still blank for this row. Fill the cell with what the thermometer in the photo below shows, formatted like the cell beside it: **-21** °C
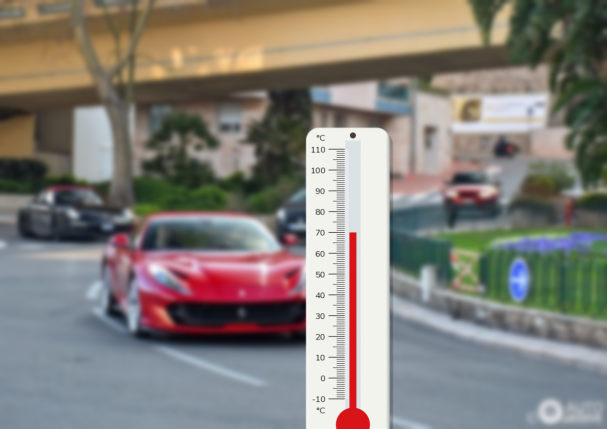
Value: **70** °C
